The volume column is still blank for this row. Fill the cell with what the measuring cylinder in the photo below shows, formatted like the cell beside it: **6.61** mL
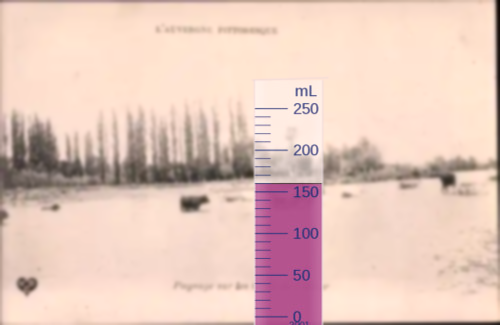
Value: **160** mL
